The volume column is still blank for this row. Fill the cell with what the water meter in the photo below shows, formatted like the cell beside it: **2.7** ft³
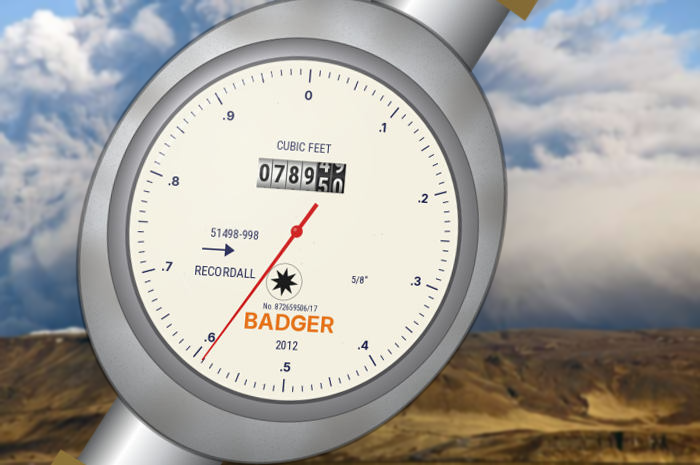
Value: **78949.59** ft³
